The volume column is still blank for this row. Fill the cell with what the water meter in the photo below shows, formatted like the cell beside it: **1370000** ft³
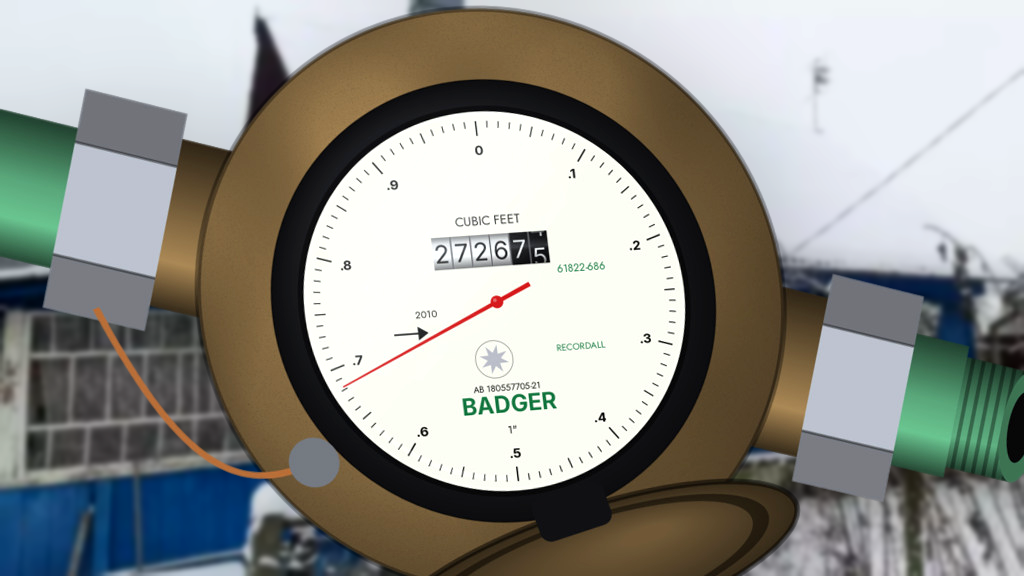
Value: **272674.68** ft³
